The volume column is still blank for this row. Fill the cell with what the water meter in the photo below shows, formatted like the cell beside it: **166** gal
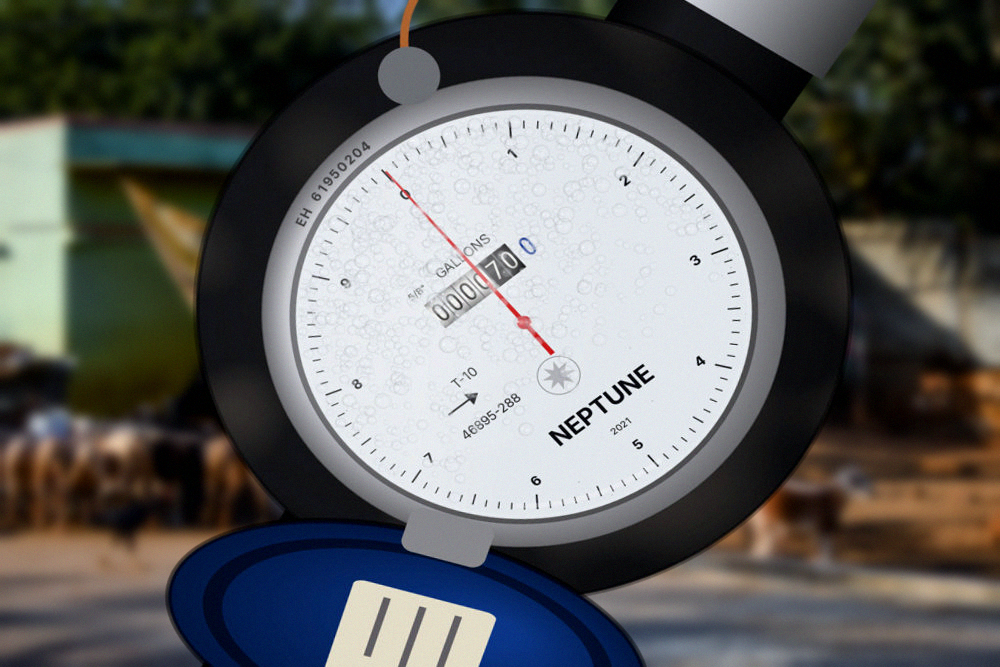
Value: **700.0** gal
